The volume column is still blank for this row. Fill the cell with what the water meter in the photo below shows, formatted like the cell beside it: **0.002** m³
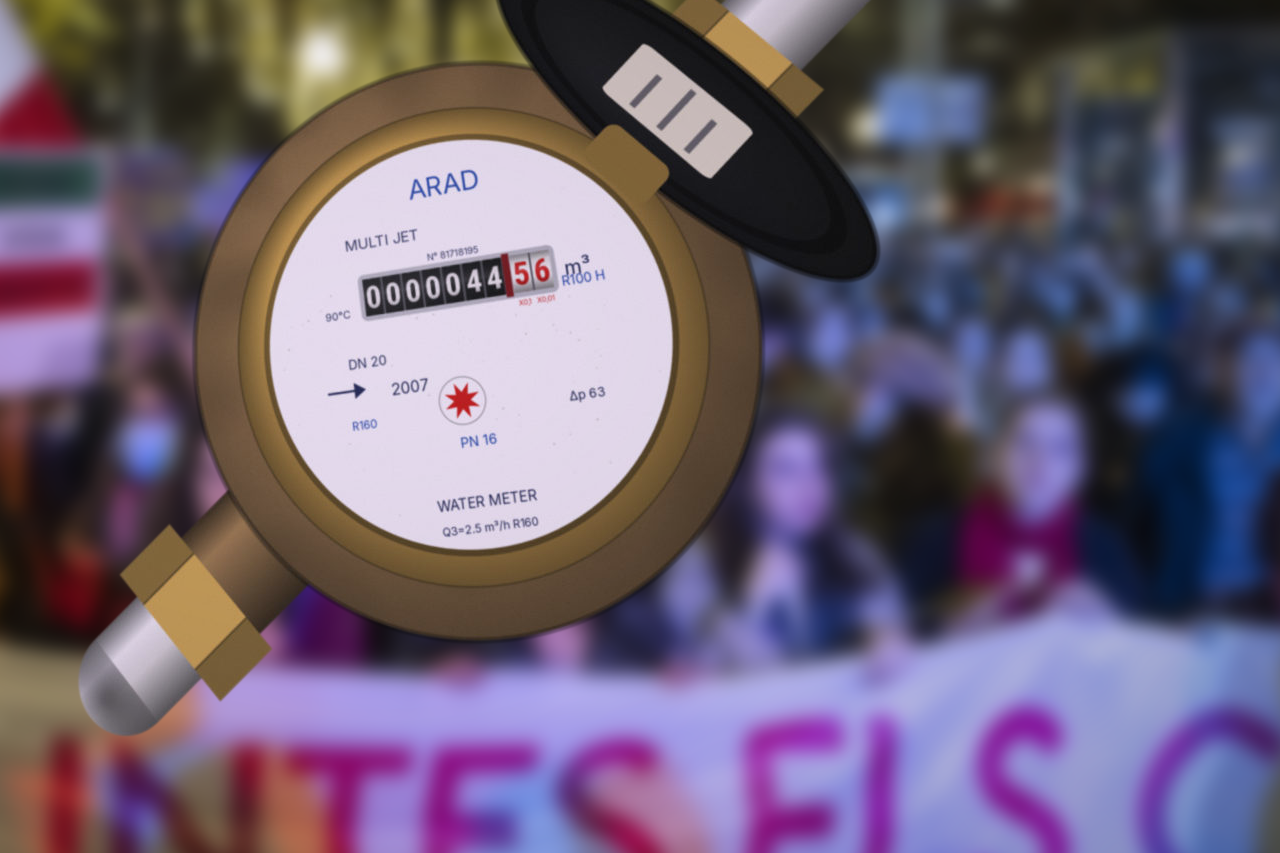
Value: **44.56** m³
